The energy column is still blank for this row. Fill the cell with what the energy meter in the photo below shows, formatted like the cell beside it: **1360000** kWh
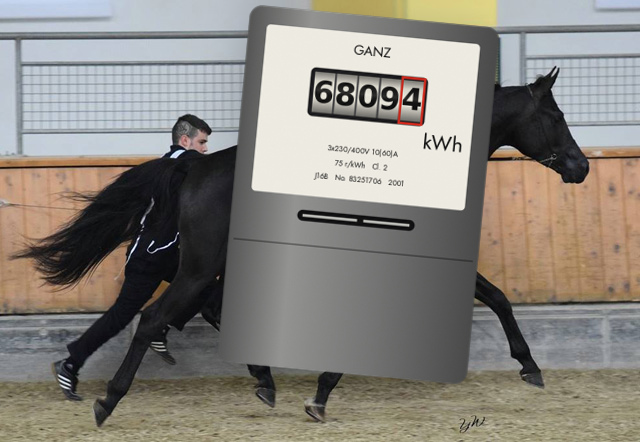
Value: **6809.4** kWh
